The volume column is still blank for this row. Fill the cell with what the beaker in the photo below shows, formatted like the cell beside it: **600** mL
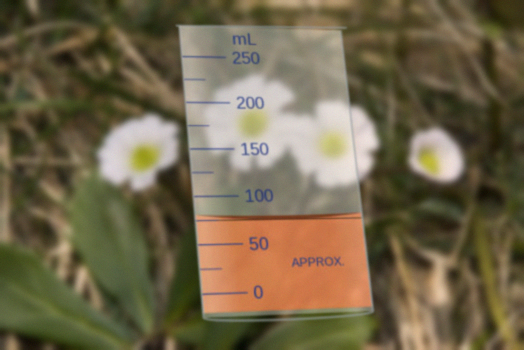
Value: **75** mL
